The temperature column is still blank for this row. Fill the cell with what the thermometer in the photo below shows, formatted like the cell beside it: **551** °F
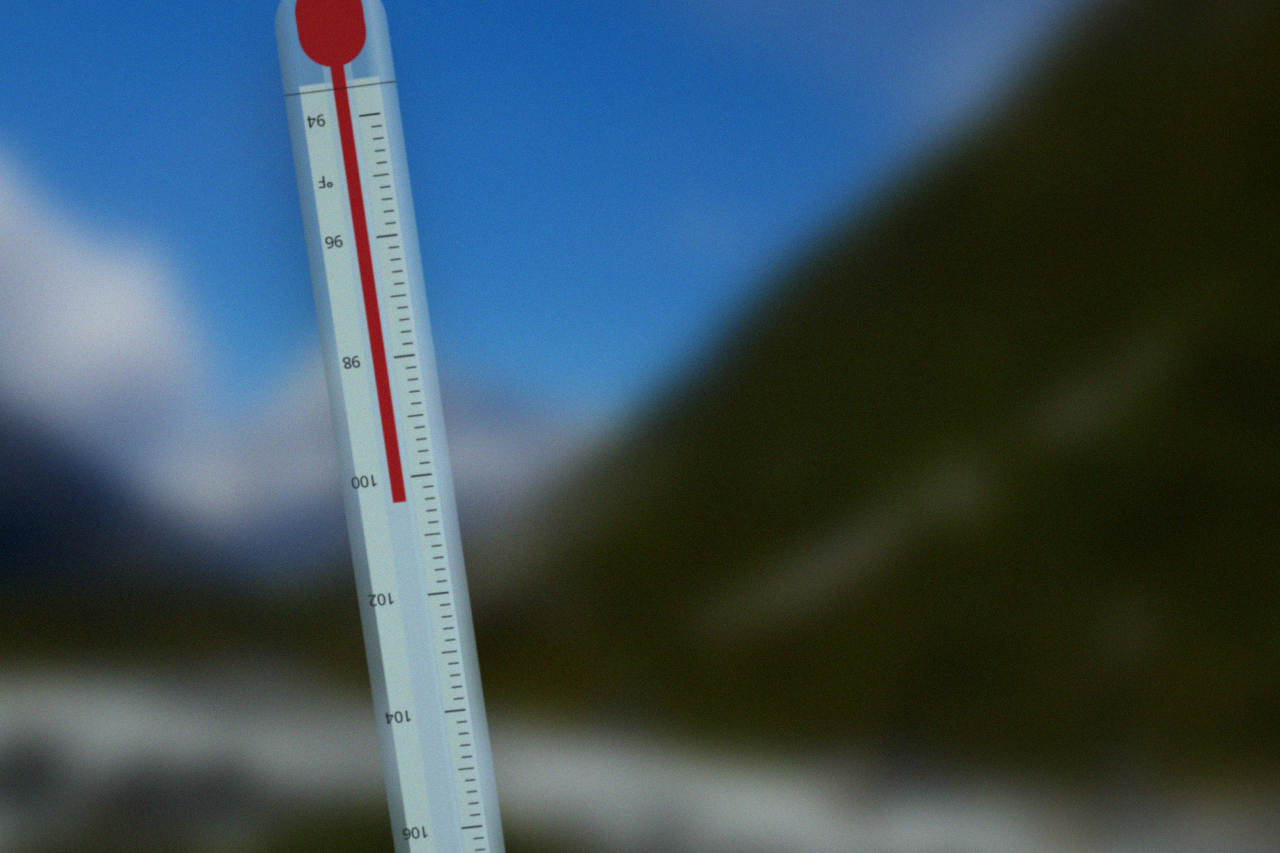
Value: **100.4** °F
